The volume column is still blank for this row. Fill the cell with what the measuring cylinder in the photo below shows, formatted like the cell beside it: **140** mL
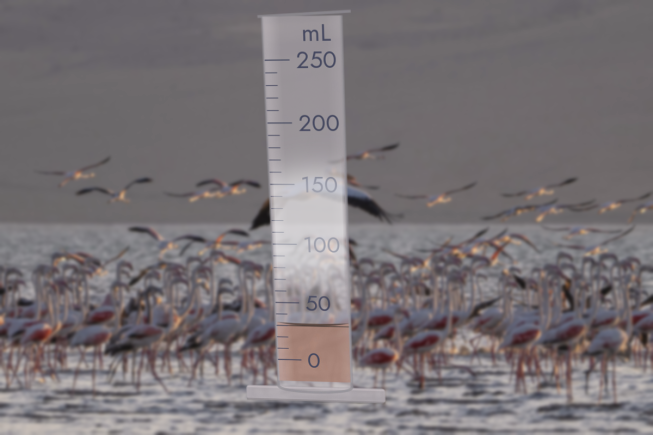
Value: **30** mL
